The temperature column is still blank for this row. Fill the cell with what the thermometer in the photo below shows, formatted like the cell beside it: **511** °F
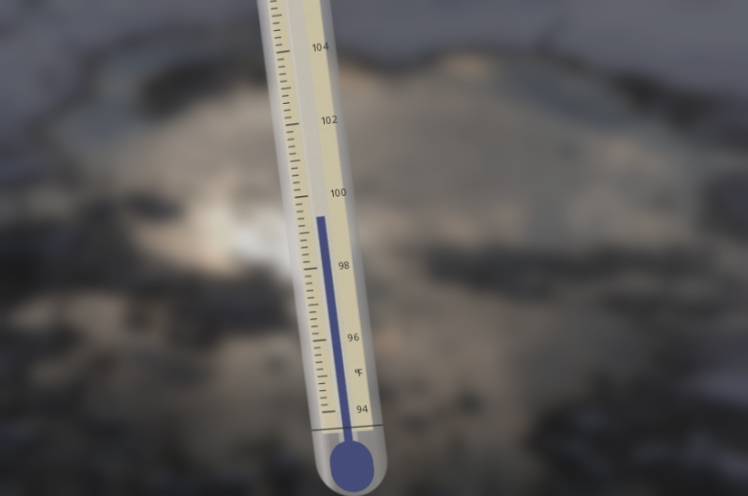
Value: **99.4** °F
